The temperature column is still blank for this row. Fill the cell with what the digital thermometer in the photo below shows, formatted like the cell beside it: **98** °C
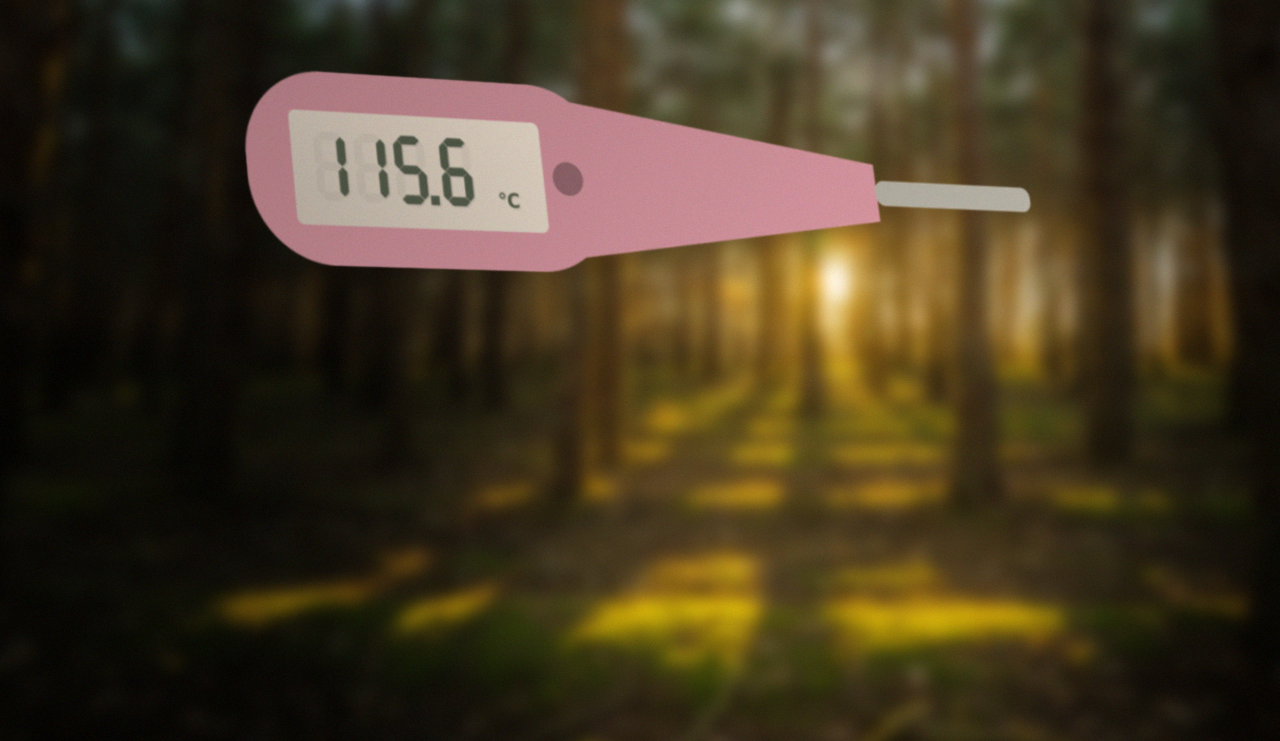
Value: **115.6** °C
